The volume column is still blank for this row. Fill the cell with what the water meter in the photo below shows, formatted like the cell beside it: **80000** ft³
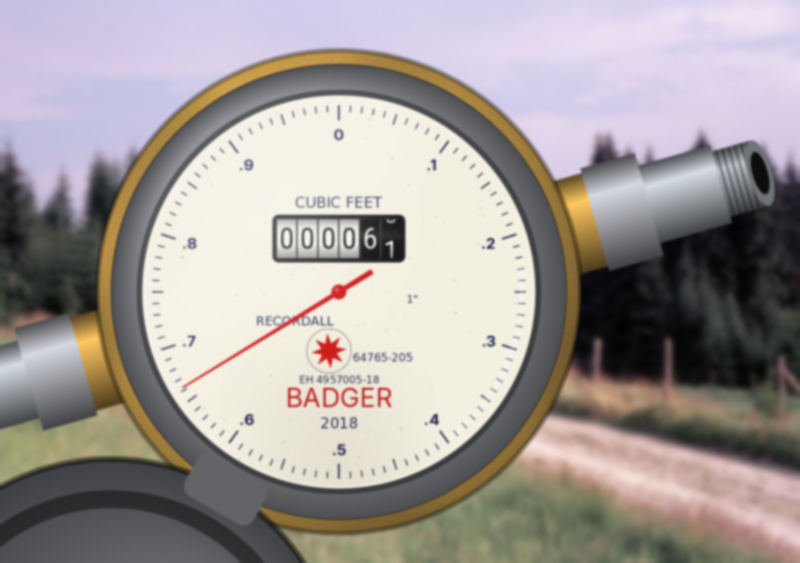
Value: **60.66** ft³
